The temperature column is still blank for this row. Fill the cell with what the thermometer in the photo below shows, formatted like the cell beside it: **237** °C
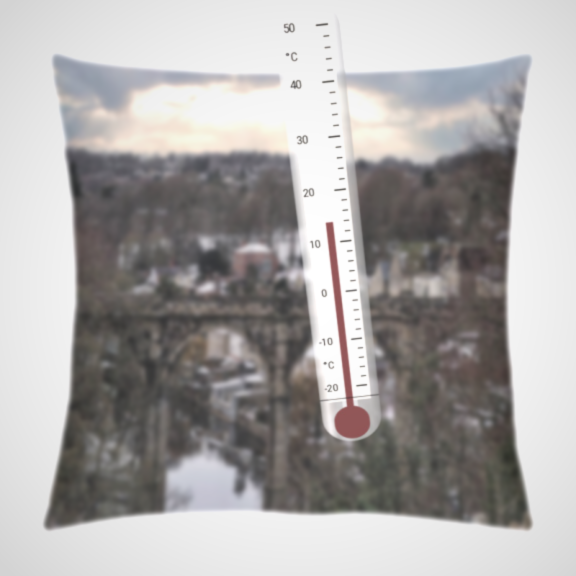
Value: **14** °C
